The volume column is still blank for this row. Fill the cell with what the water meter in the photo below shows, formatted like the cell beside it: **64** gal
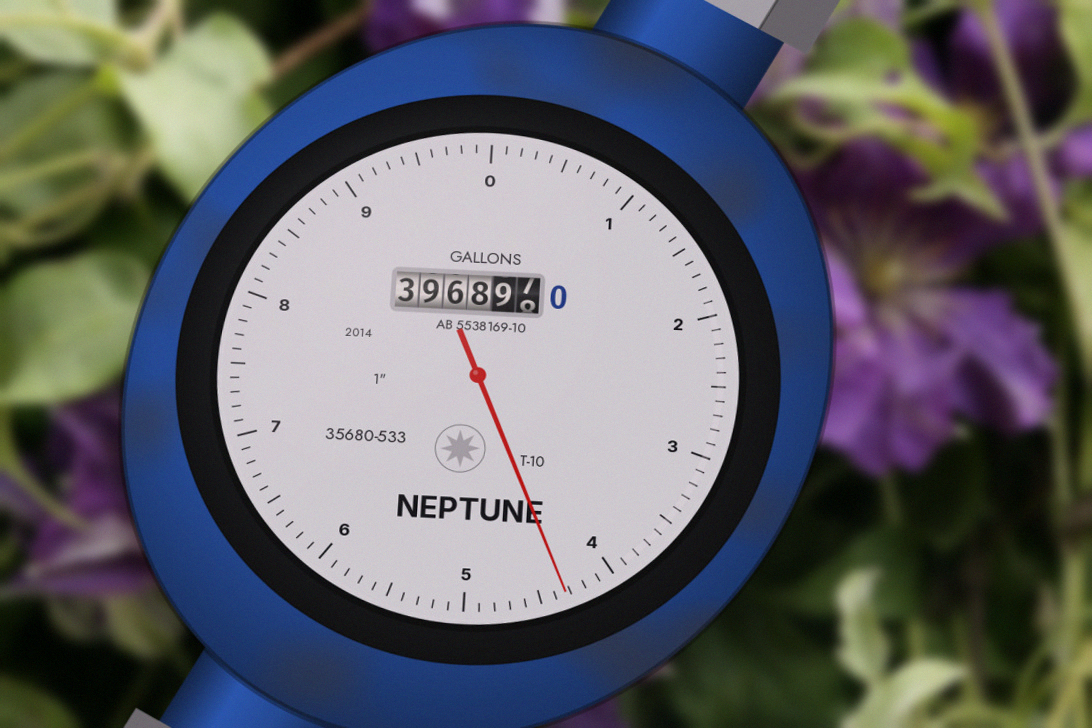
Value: **3968974.3** gal
